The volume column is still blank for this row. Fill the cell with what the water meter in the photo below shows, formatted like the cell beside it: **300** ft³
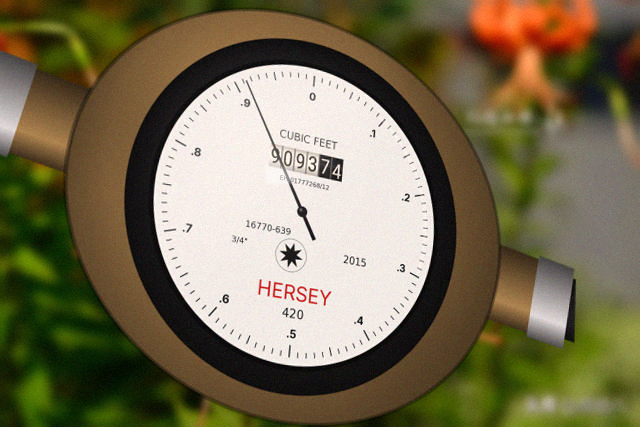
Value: **909373.91** ft³
